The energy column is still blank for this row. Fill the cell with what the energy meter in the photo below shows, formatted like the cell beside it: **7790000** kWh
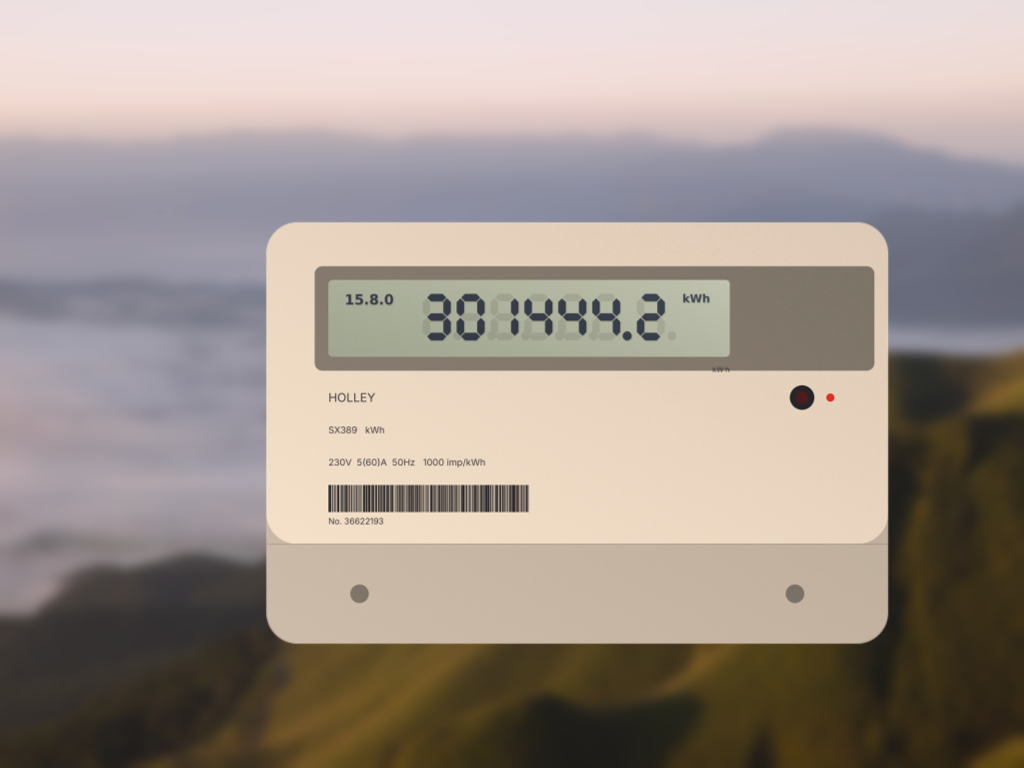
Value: **301444.2** kWh
